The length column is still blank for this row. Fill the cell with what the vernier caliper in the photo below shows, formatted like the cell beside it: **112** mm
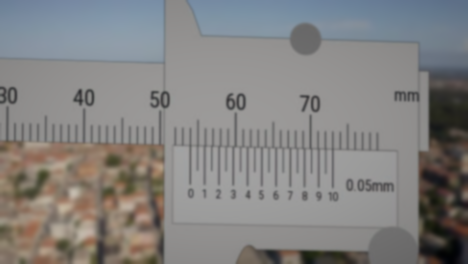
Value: **54.0** mm
